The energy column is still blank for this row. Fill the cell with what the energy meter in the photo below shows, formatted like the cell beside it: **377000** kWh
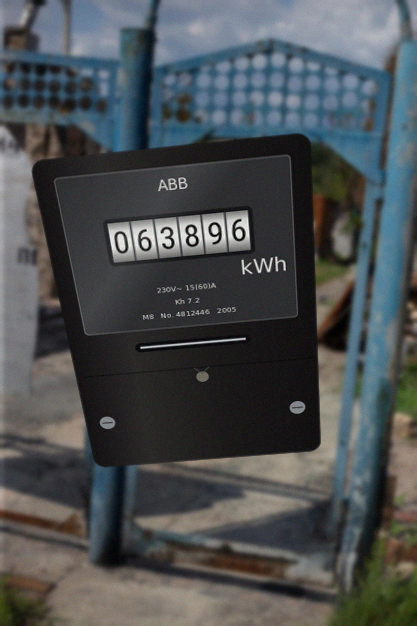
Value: **63896** kWh
